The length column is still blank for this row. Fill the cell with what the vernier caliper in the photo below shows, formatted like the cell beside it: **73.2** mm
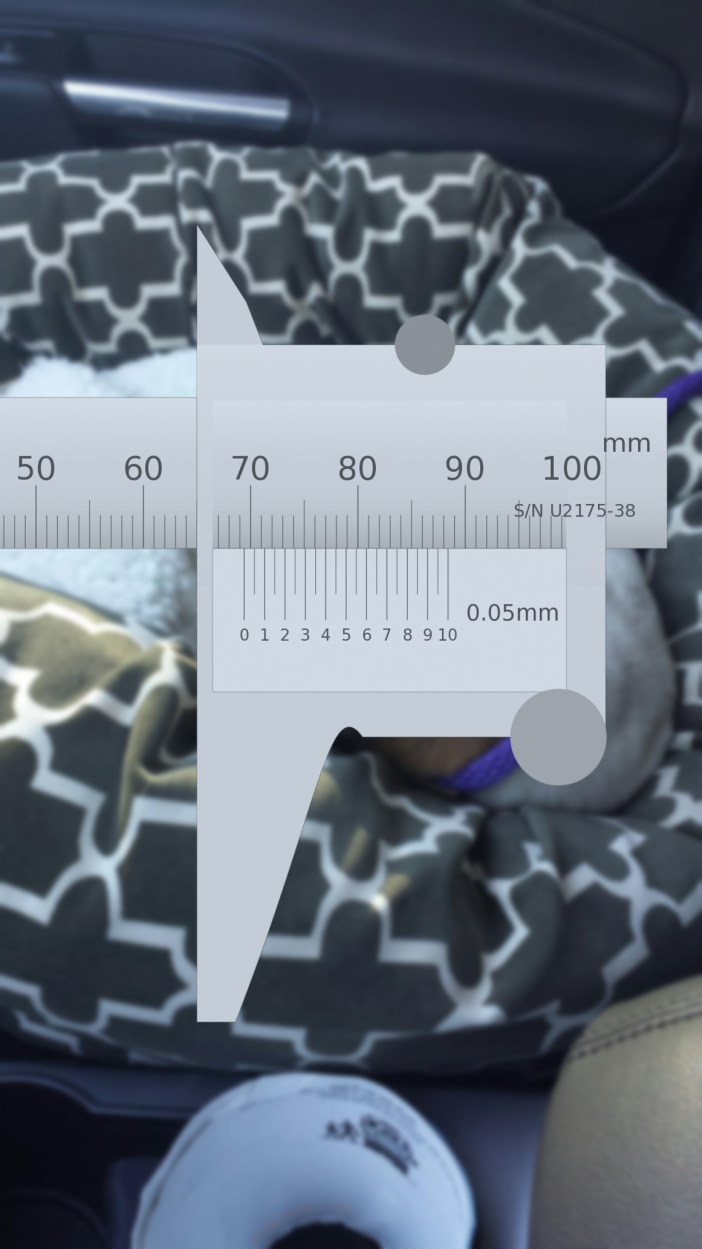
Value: **69.4** mm
